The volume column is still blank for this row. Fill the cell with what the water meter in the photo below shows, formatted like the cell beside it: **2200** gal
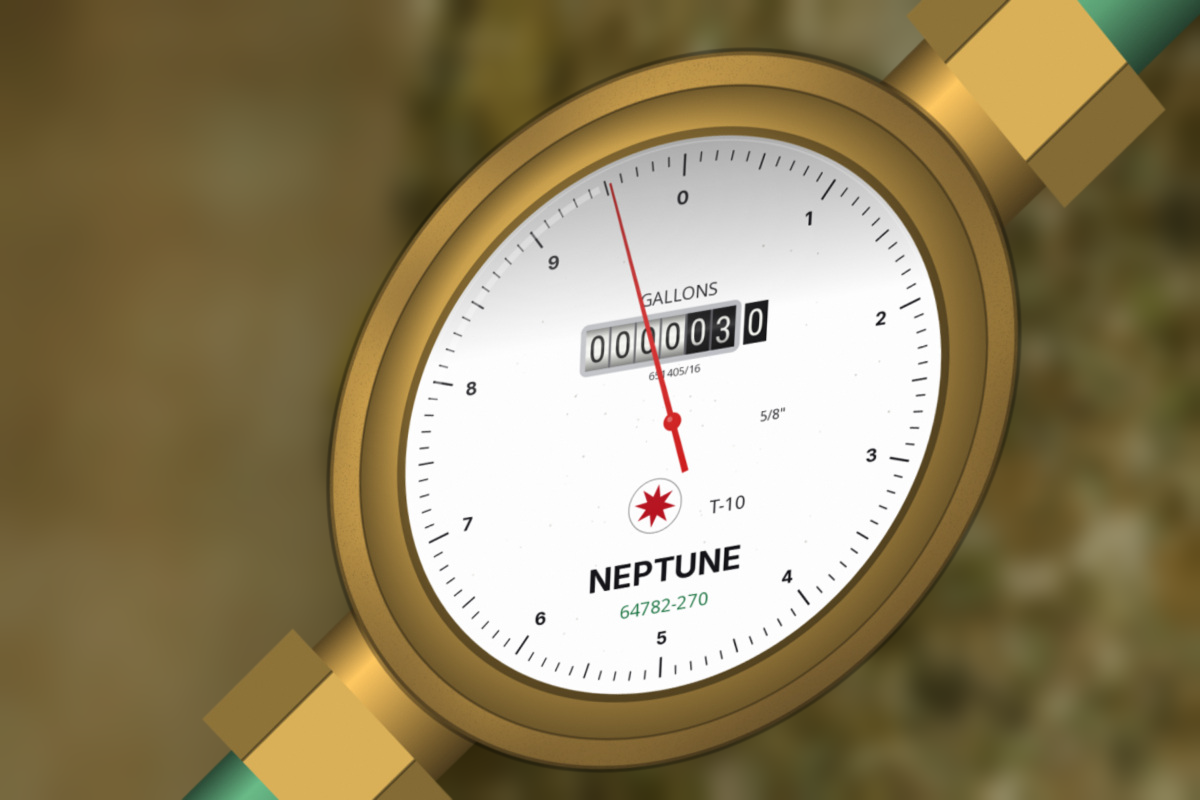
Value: **29.5** gal
